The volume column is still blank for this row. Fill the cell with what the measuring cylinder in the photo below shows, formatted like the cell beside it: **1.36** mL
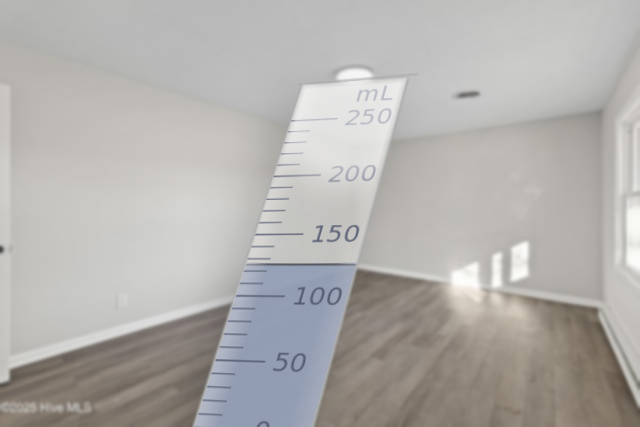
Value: **125** mL
